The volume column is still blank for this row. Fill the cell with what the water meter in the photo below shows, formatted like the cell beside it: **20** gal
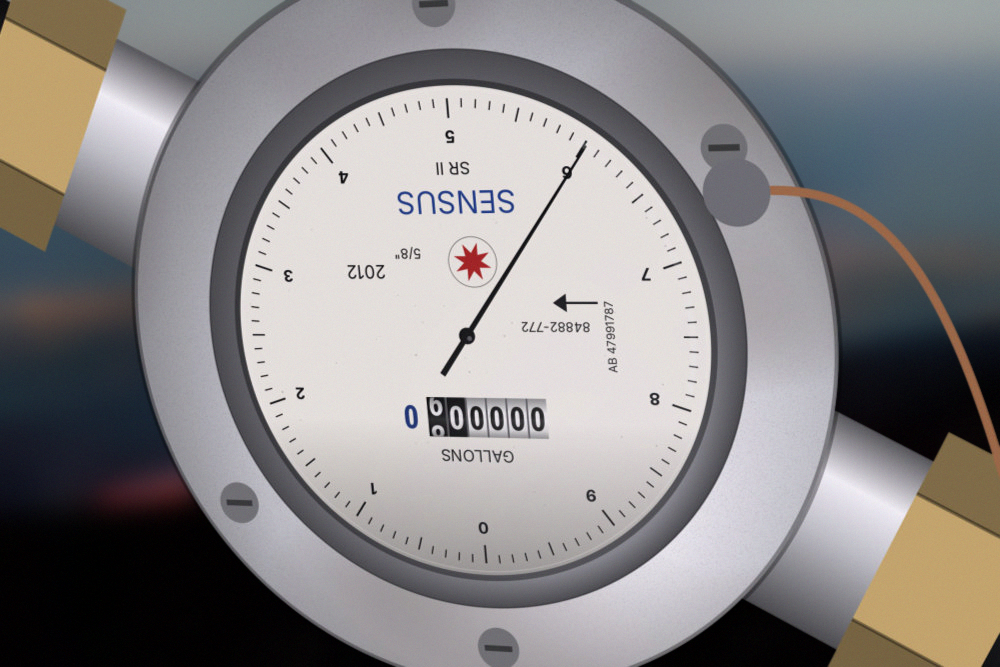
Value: **86.0** gal
